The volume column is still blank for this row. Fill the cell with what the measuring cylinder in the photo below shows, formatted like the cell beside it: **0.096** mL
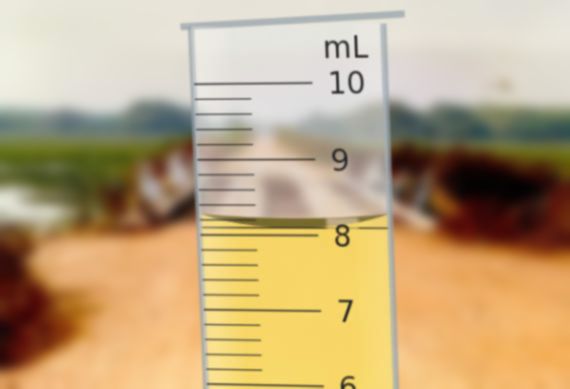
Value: **8.1** mL
